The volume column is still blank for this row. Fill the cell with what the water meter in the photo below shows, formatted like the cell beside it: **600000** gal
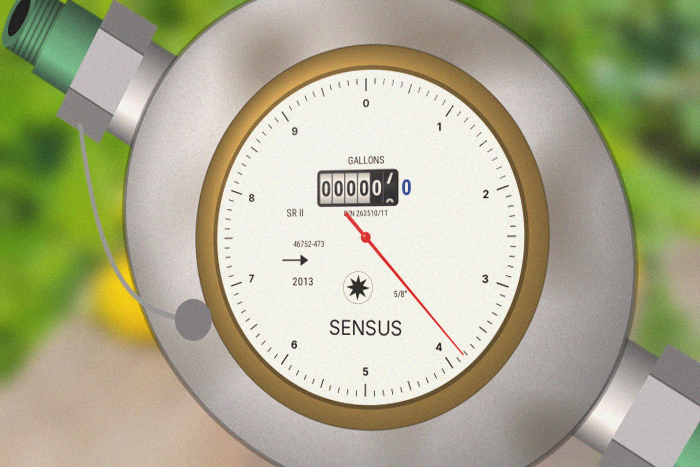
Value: **73.8** gal
